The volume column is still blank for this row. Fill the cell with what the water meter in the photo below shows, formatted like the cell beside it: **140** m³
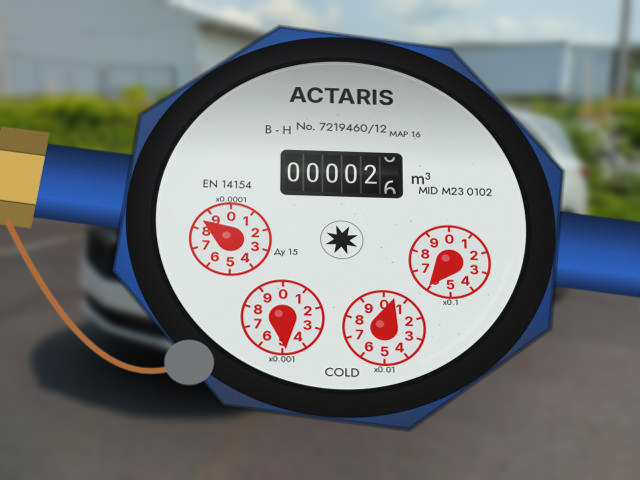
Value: **25.6048** m³
